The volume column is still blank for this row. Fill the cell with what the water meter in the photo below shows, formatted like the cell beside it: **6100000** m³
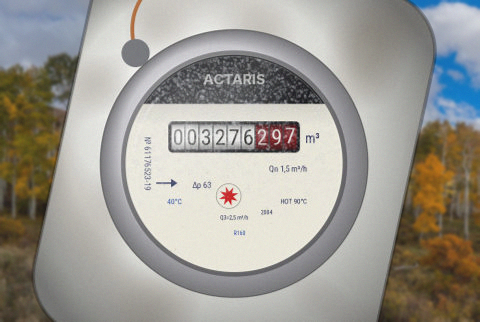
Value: **3276.297** m³
